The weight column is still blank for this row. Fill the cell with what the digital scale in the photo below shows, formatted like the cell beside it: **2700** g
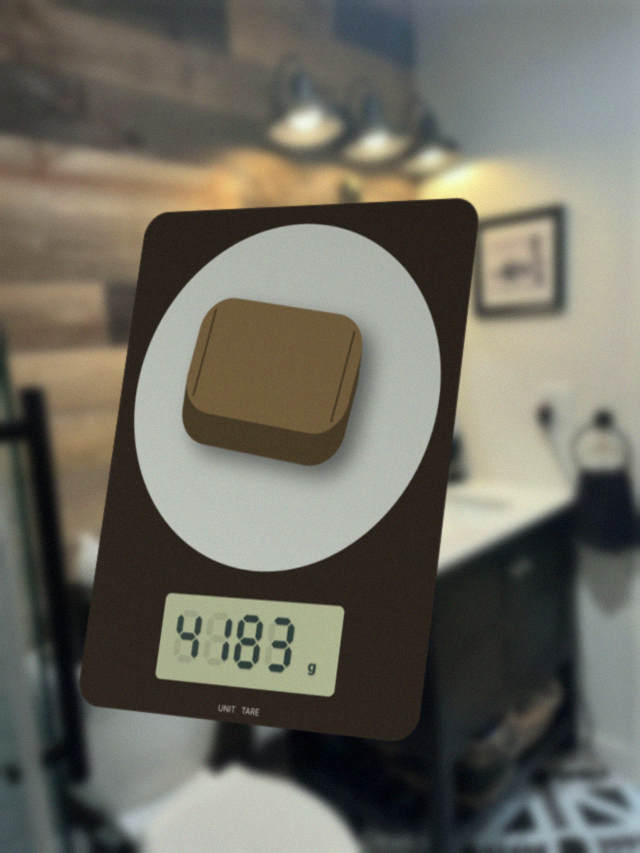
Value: **4183** g
